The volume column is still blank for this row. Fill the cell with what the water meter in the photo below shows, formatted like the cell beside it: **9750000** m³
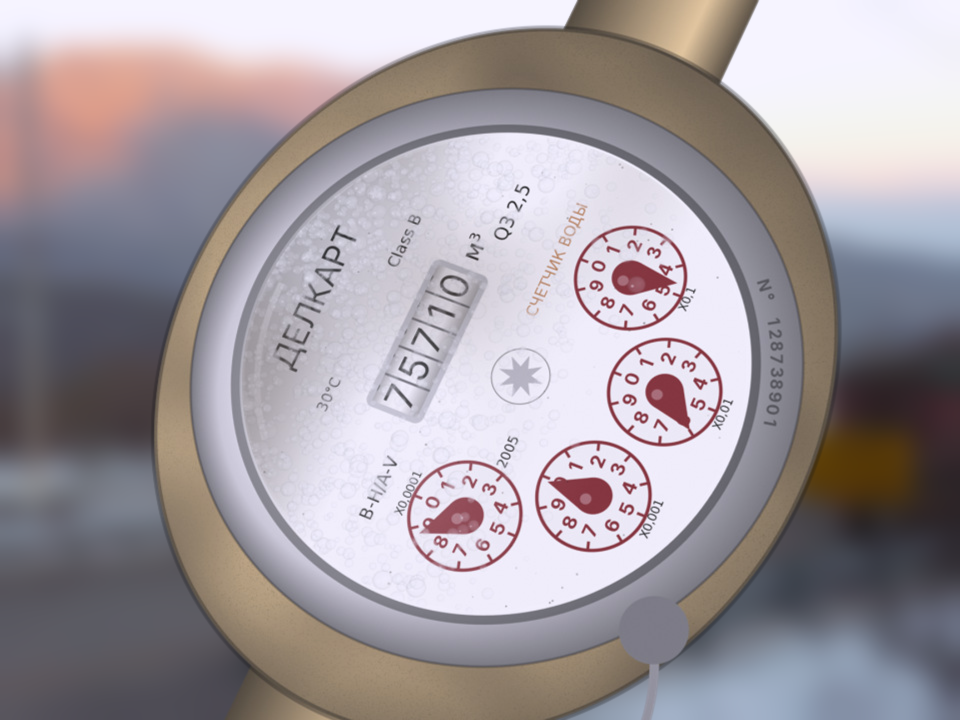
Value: **75710.4598** m³
